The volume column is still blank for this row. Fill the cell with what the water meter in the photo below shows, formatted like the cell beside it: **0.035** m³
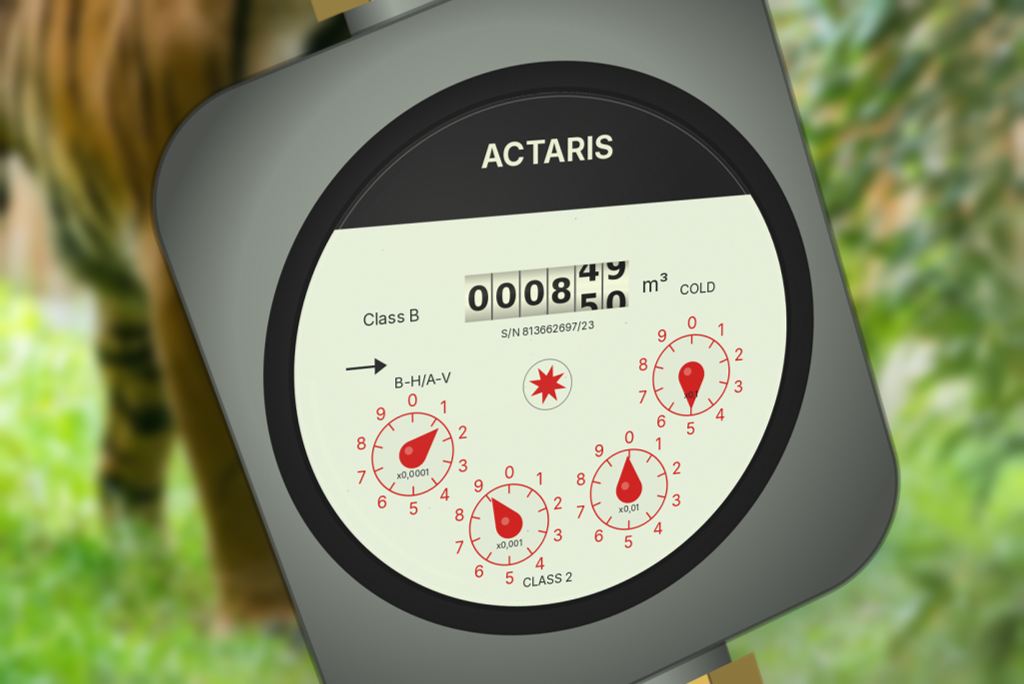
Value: **849.4991** m³
